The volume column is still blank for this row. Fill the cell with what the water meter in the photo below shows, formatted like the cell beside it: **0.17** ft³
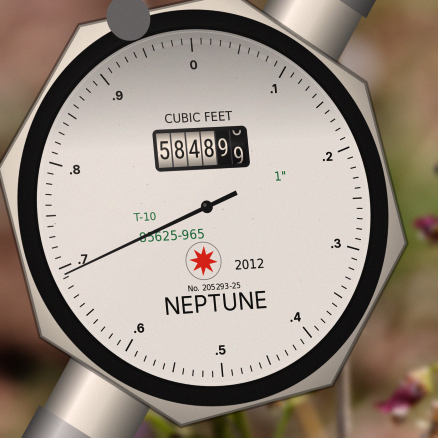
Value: **584898.69** ft³
